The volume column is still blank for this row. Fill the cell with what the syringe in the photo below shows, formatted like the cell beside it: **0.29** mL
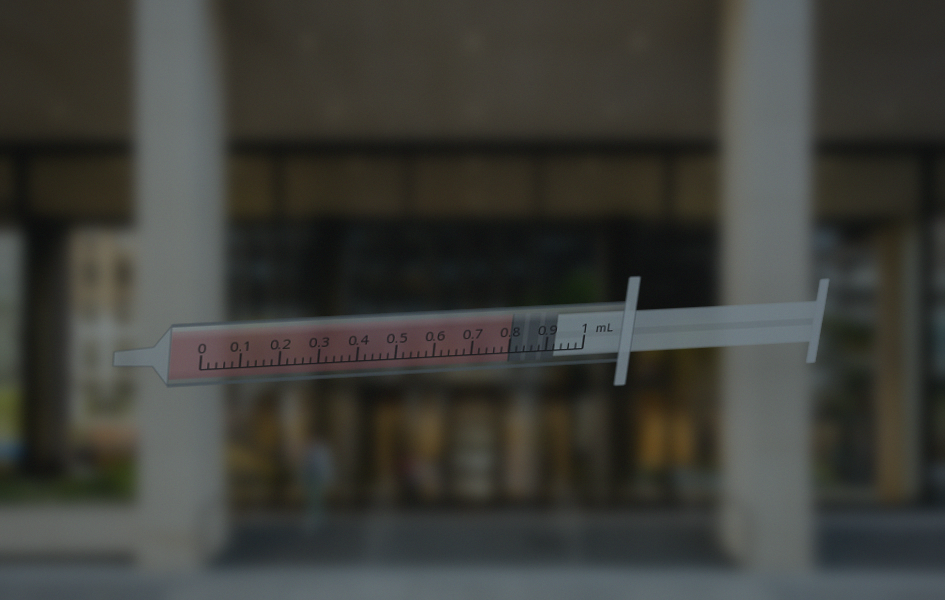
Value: **0.8** mL
